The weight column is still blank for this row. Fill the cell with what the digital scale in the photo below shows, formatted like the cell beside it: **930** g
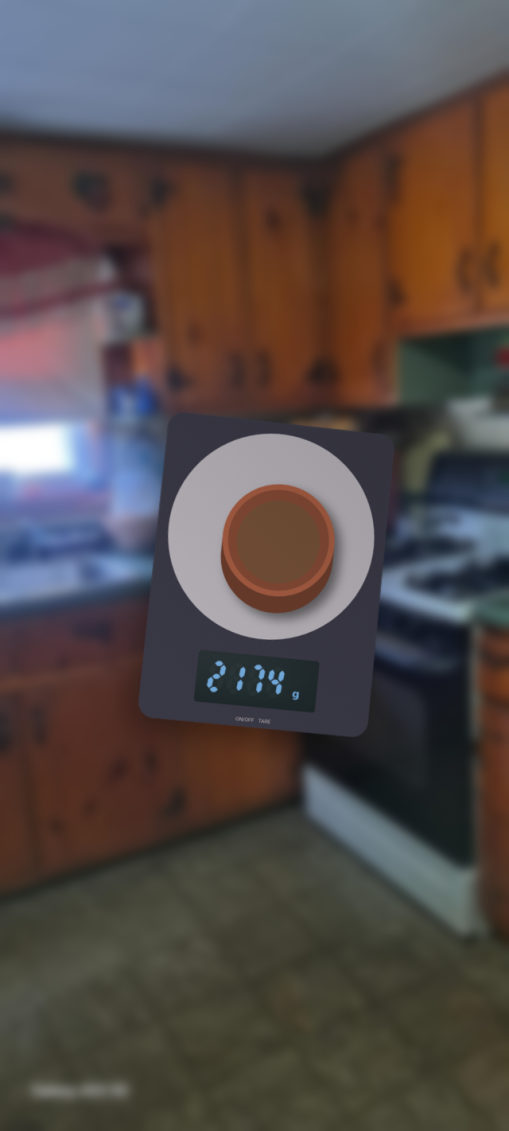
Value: **2174** g
